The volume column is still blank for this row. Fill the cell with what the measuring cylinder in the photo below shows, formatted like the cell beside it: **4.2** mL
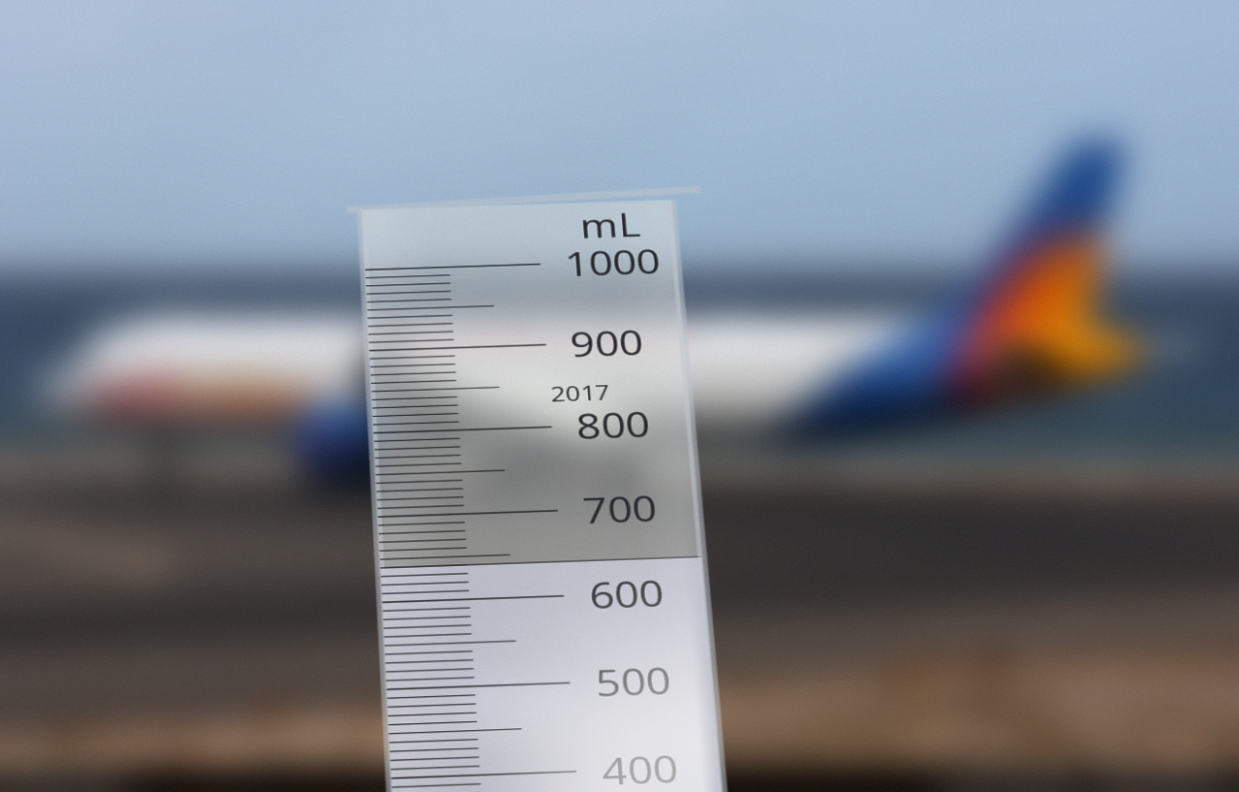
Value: **640** mL
